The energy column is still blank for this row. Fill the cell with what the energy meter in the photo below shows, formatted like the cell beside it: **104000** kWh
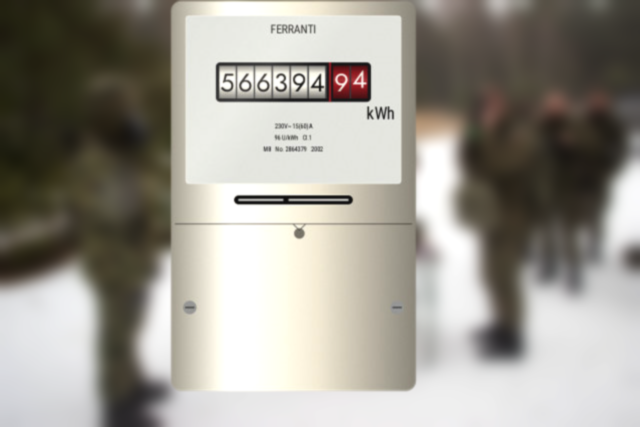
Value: **566394.94** kWh
